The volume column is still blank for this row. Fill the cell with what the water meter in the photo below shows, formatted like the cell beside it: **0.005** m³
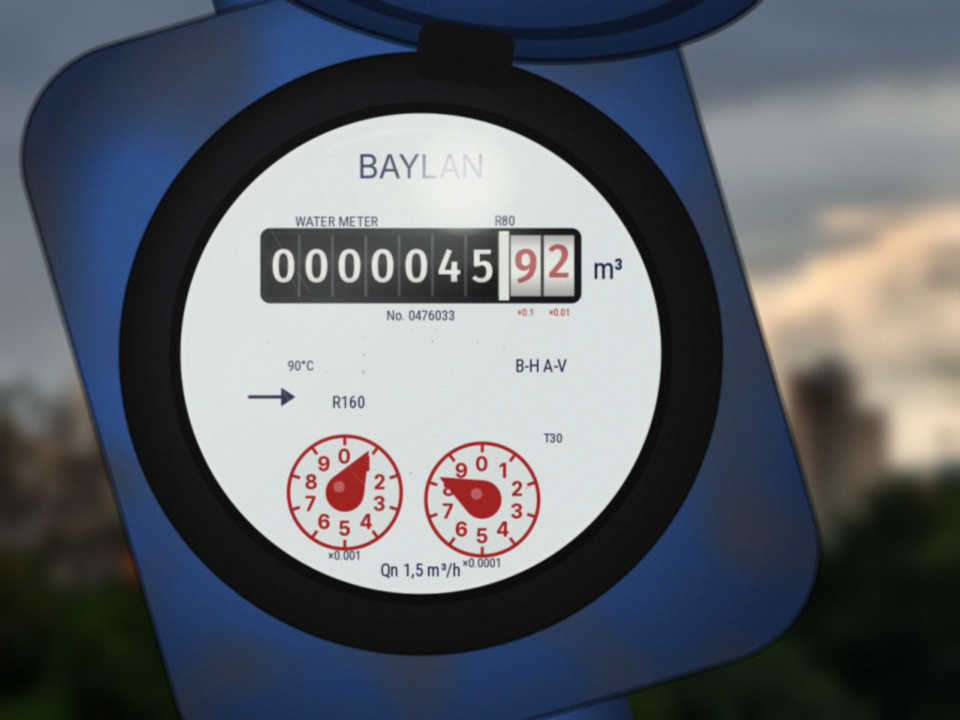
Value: **45.9208** m³
